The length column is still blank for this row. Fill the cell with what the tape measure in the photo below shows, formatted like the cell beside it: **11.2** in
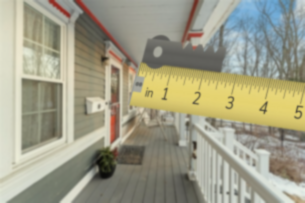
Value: **2.5** in
